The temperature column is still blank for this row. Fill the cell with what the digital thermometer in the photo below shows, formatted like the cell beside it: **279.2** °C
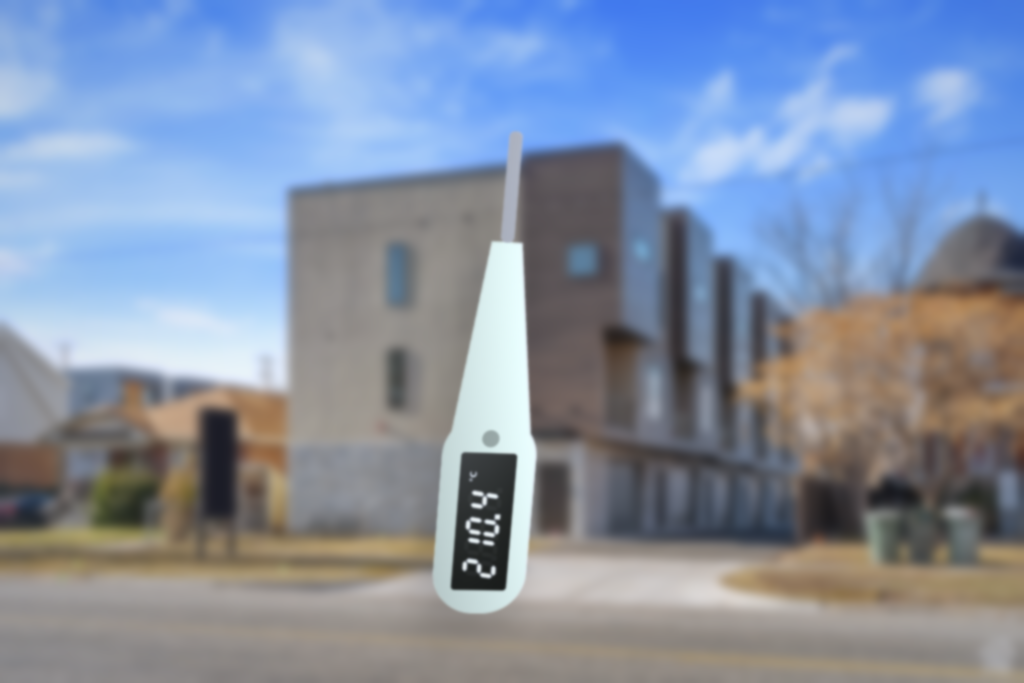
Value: **210.4** °C
